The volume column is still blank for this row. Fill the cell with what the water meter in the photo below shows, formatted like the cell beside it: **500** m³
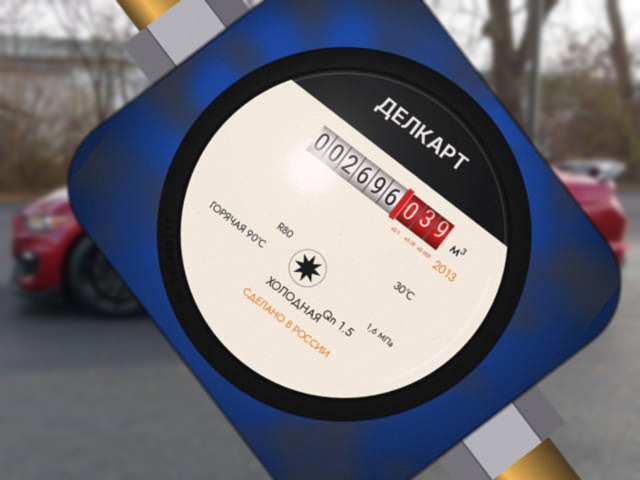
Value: **2696.039** m³
